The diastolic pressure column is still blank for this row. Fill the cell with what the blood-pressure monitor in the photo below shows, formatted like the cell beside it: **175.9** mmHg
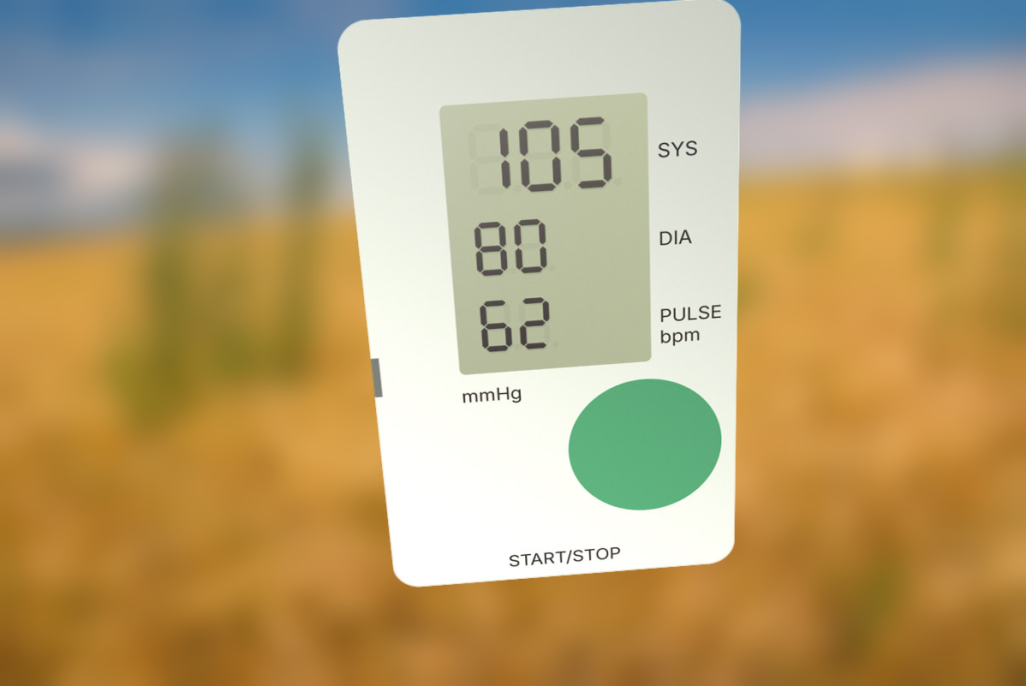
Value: **80** mmHg
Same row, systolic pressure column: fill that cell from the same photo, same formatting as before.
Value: **105** mmHg
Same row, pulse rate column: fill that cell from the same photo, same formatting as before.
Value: **62** bpm
